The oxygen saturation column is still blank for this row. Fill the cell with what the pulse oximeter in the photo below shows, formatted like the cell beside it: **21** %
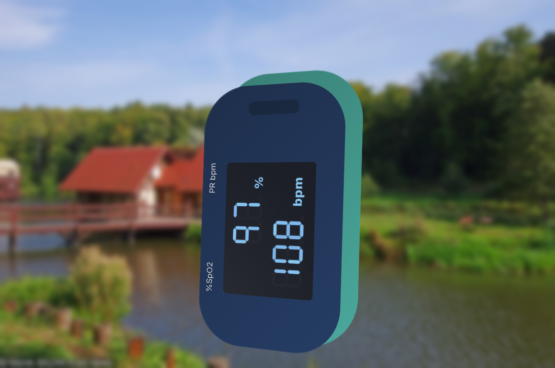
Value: **97** %
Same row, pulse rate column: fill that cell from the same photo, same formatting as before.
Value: **108** bpm
